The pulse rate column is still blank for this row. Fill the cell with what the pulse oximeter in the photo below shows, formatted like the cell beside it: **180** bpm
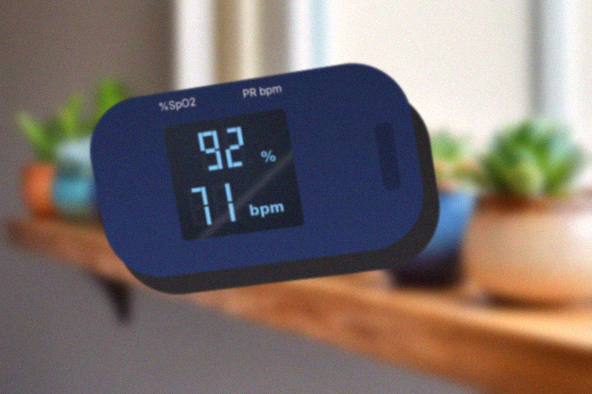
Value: **71** bpm
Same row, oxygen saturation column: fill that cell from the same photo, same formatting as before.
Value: **92** %
